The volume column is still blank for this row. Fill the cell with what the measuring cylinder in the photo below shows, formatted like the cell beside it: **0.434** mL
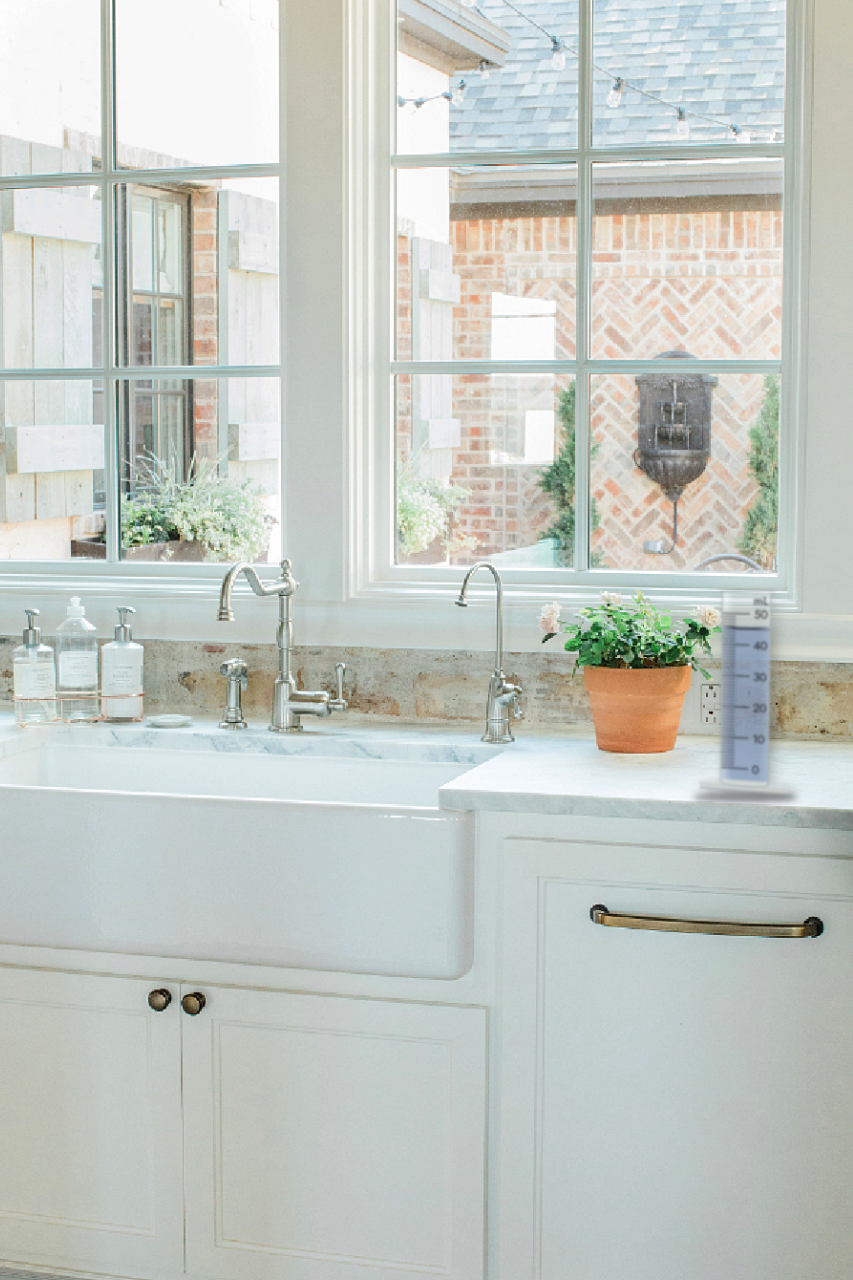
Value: **45** mL
